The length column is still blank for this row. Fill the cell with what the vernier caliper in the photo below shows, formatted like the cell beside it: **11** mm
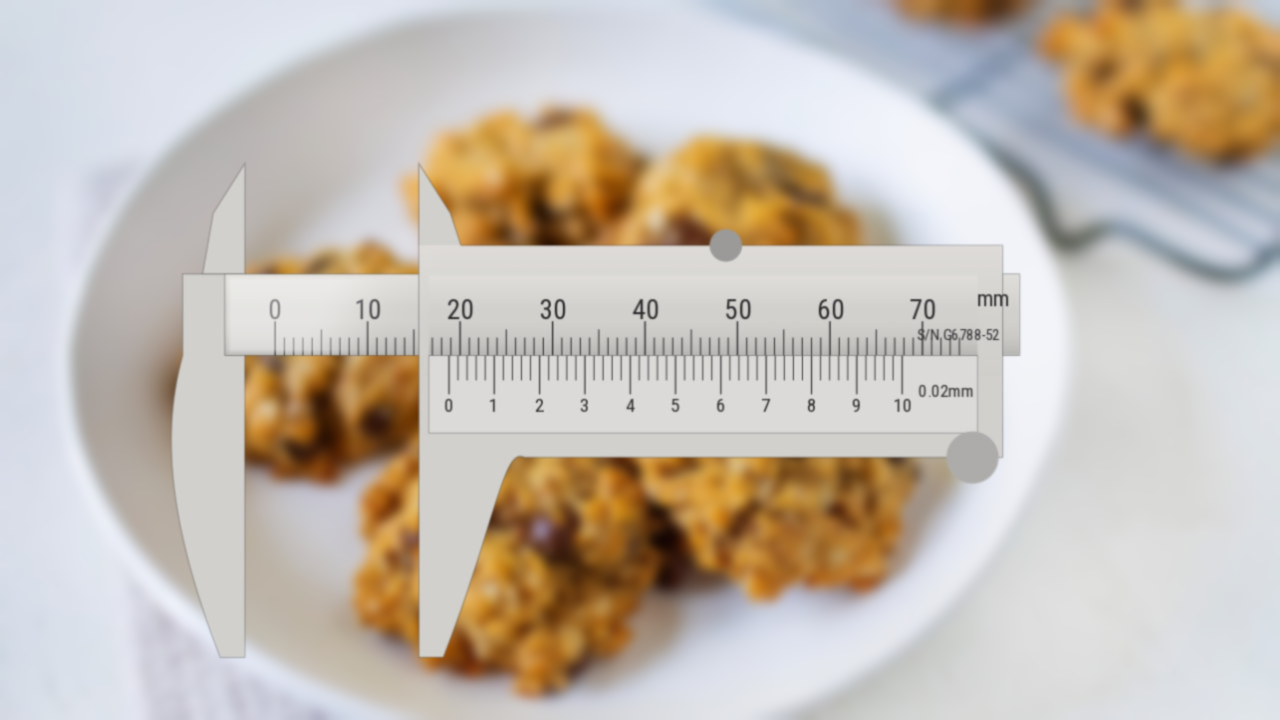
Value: **18.8** mm
